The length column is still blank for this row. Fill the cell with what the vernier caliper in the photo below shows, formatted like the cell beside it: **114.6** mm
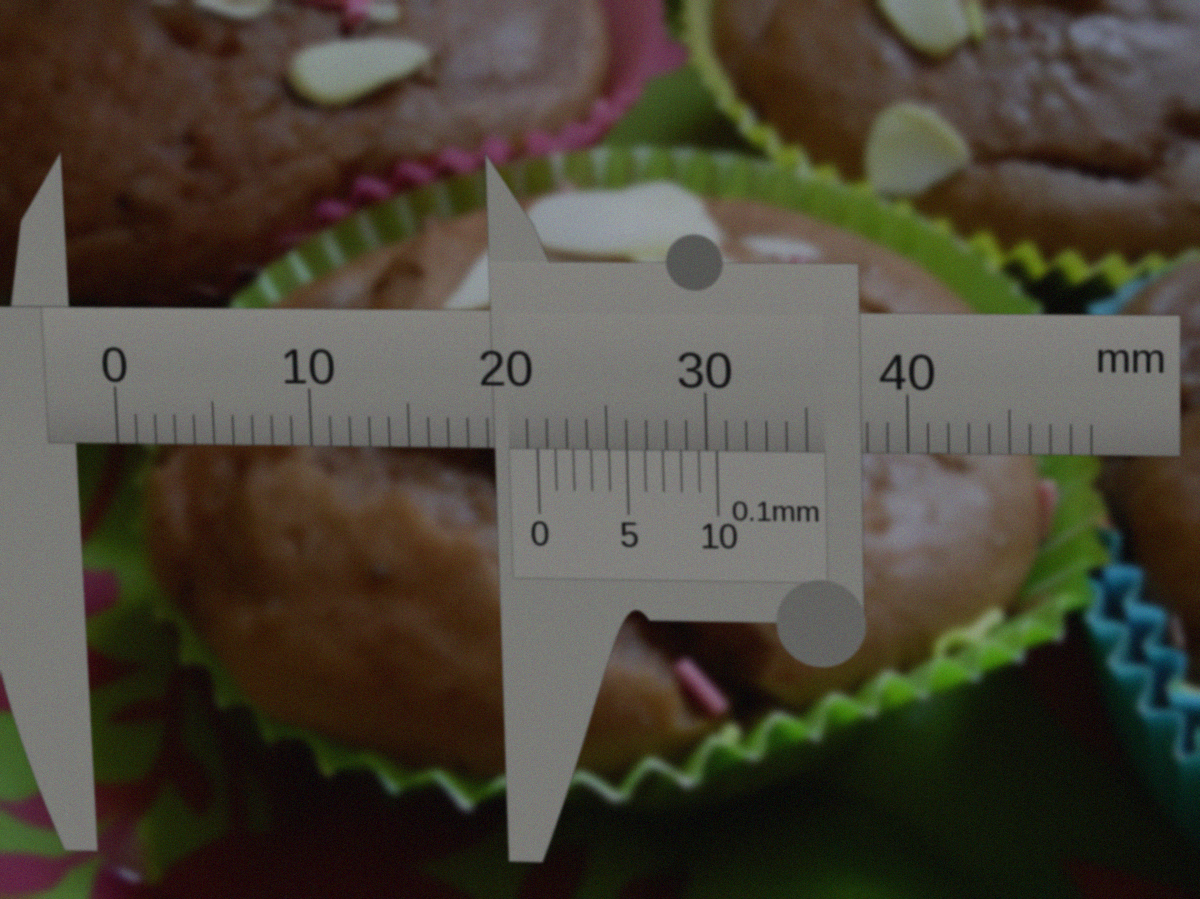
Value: **21.5** mm
